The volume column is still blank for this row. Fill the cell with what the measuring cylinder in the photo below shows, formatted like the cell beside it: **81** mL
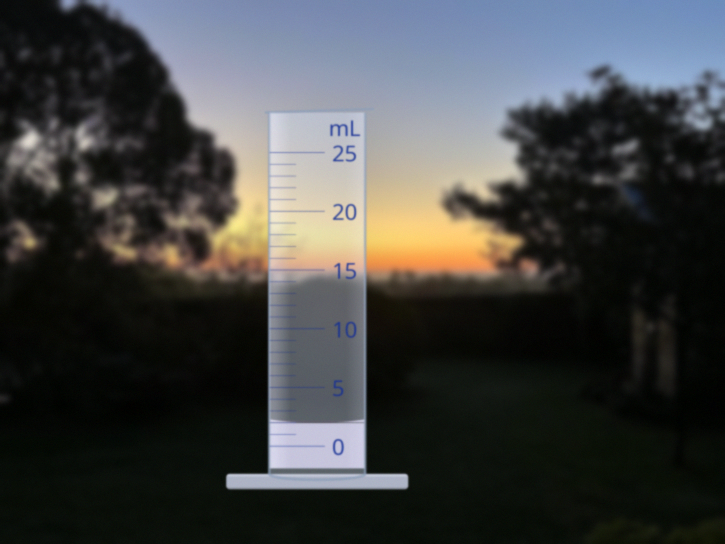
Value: **2** mL
